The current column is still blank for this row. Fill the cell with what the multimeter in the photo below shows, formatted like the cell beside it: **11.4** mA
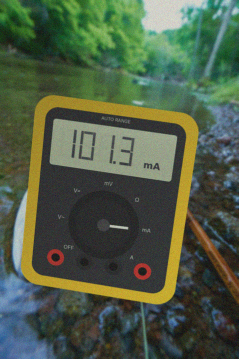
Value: **101.3** mA
